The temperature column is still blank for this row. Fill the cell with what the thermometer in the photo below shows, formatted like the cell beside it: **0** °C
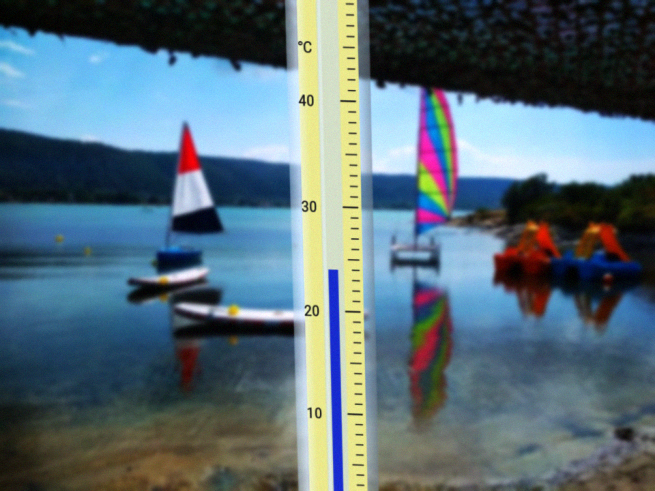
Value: **24** °C
